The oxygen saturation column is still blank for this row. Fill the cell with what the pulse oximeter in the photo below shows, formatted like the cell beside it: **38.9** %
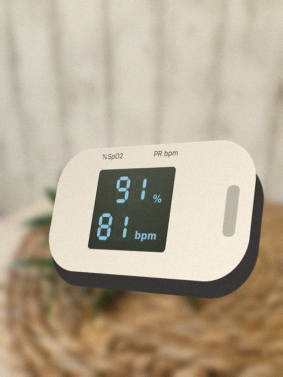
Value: **91** %
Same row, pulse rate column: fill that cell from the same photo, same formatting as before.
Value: **81** bpm
